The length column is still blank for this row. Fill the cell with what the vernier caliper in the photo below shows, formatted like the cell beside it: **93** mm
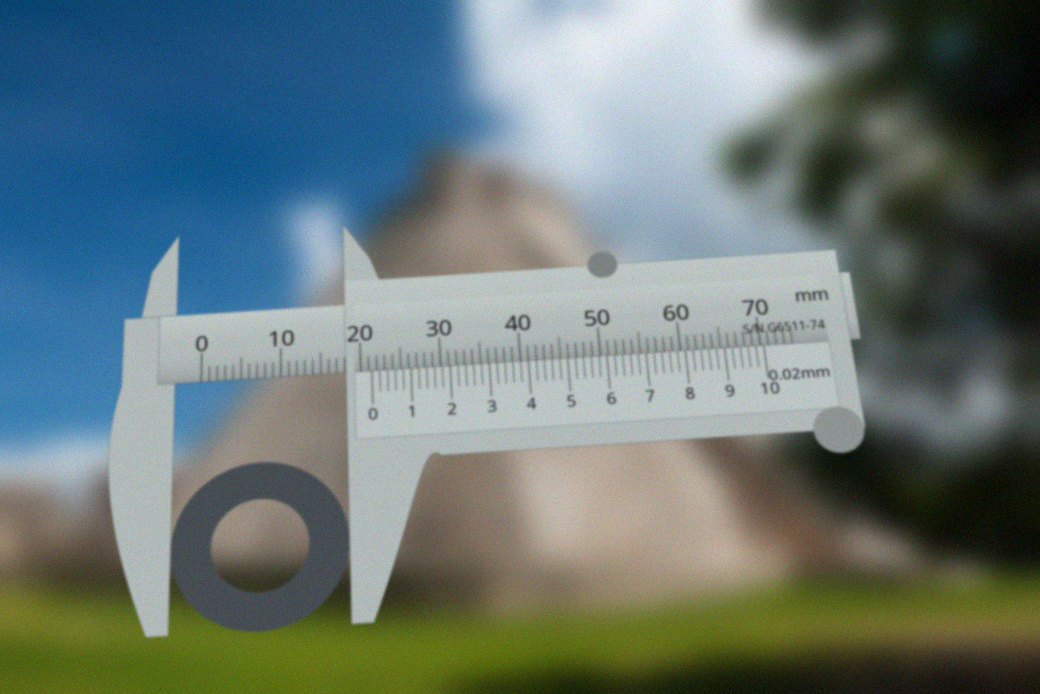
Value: **21.4** mm
